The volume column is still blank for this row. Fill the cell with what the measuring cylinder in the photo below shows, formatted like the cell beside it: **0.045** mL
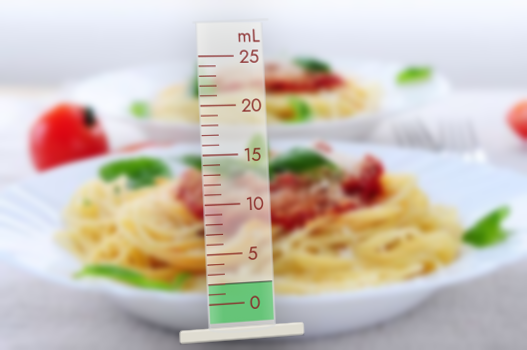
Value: **2** mL
